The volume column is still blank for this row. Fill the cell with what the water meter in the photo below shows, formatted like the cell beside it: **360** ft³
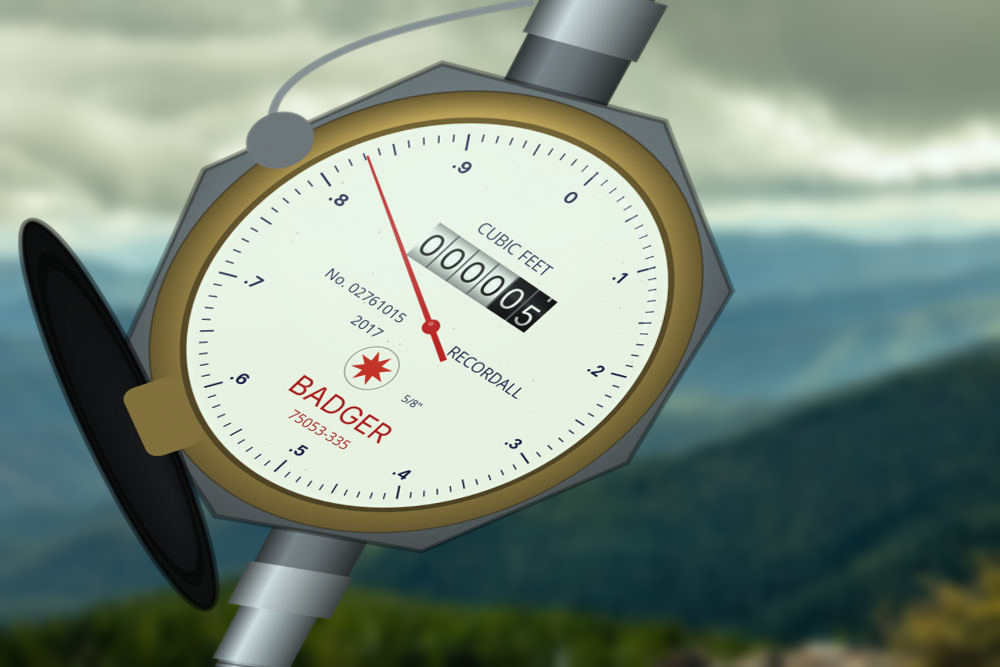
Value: **4.83** ft³
